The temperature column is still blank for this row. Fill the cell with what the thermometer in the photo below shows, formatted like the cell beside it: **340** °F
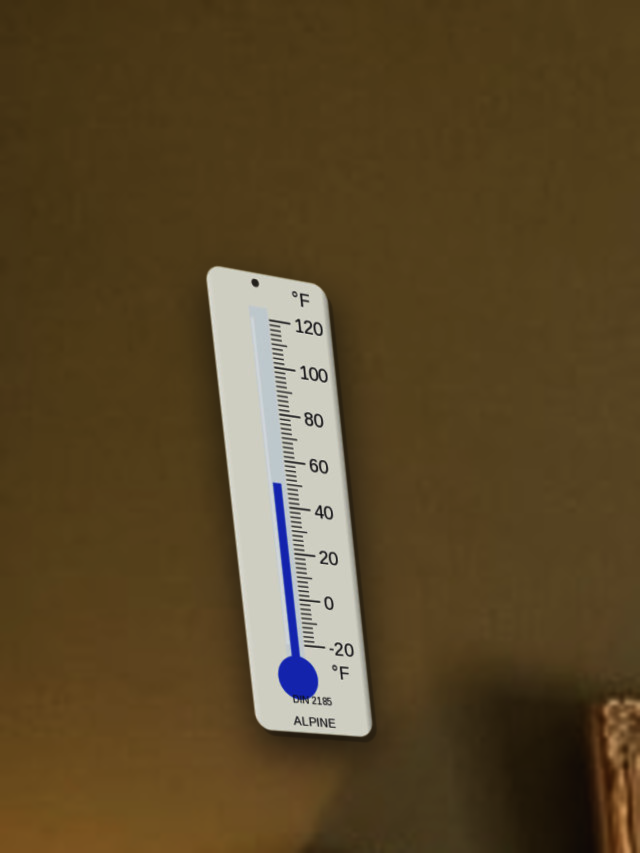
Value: **50** °F
